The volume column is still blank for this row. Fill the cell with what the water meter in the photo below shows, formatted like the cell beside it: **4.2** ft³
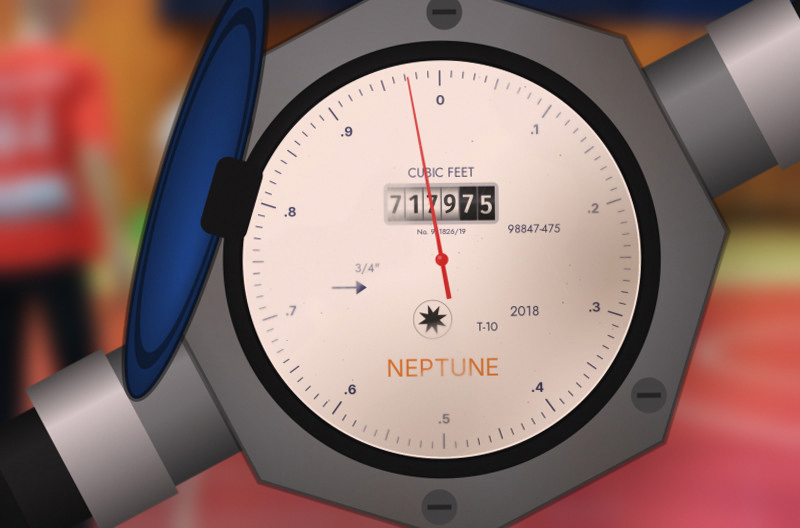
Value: **717974.97** ft³
